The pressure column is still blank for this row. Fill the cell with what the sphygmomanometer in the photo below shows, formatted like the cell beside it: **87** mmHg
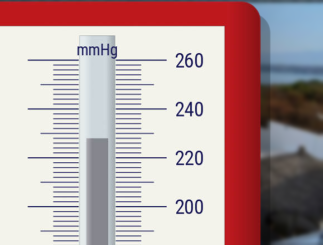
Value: **228** mmHg
